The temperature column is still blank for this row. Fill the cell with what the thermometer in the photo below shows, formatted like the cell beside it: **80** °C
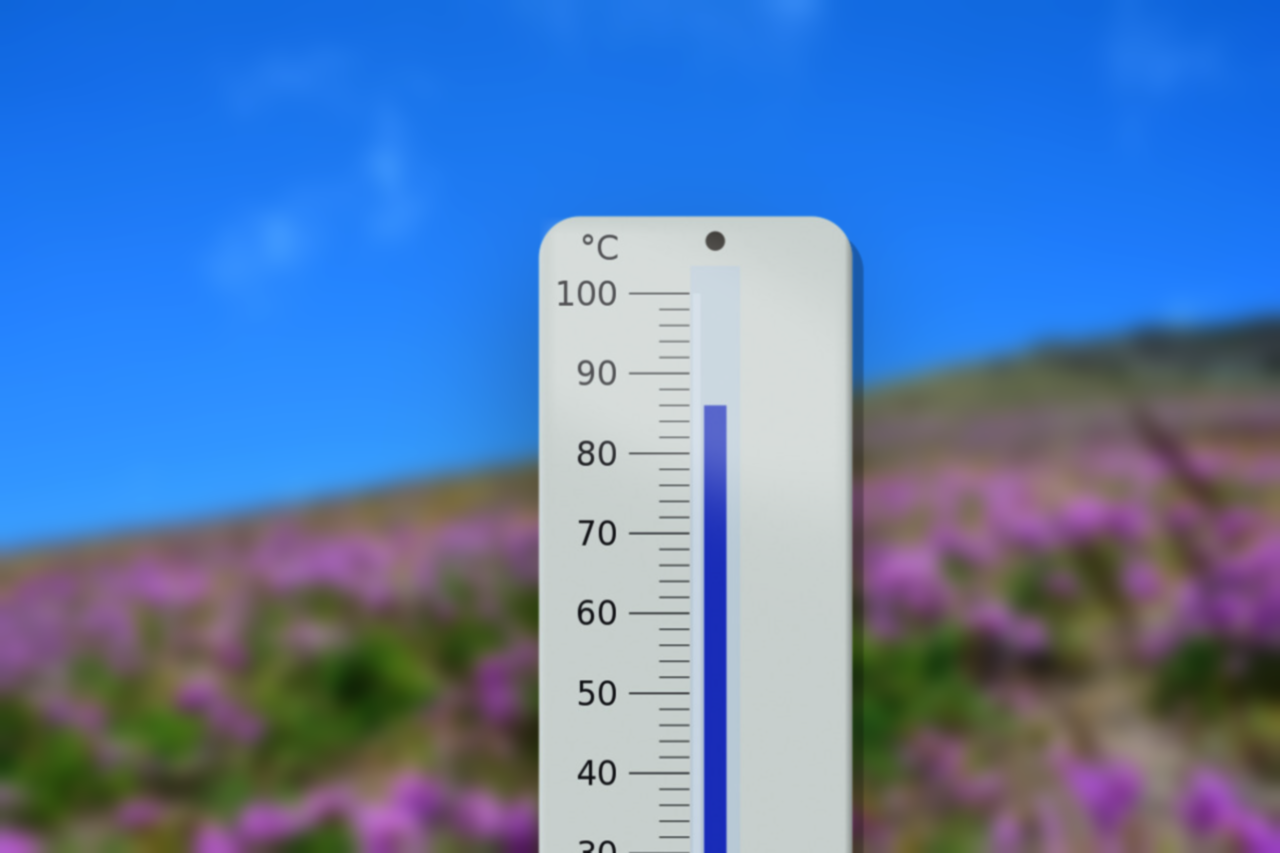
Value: **86** °C
